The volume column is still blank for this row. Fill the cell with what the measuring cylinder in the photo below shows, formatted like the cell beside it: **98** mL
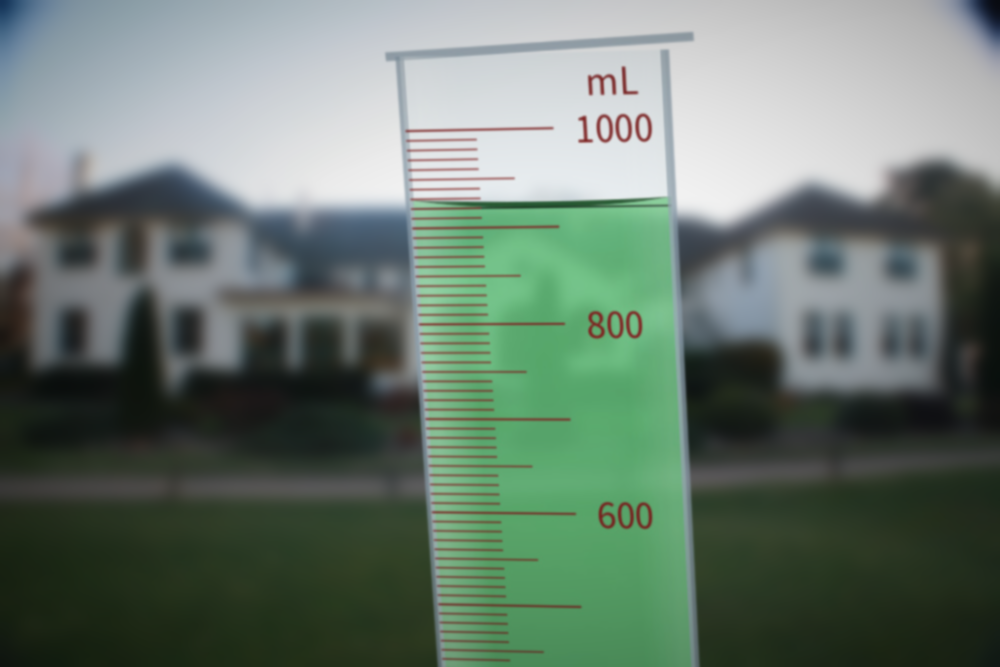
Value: **920** mL
